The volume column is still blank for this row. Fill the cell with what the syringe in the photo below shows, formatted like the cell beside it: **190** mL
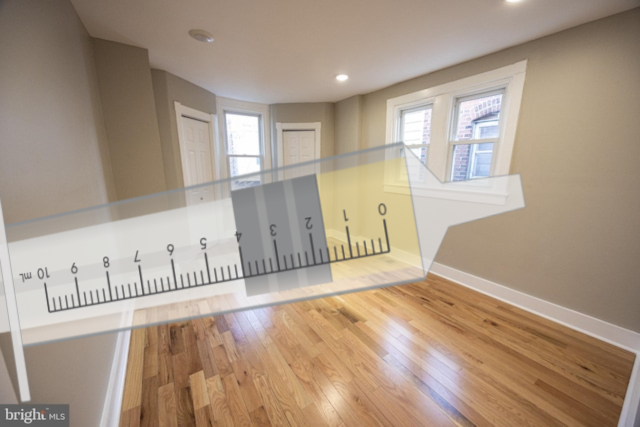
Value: **1.6** mL
